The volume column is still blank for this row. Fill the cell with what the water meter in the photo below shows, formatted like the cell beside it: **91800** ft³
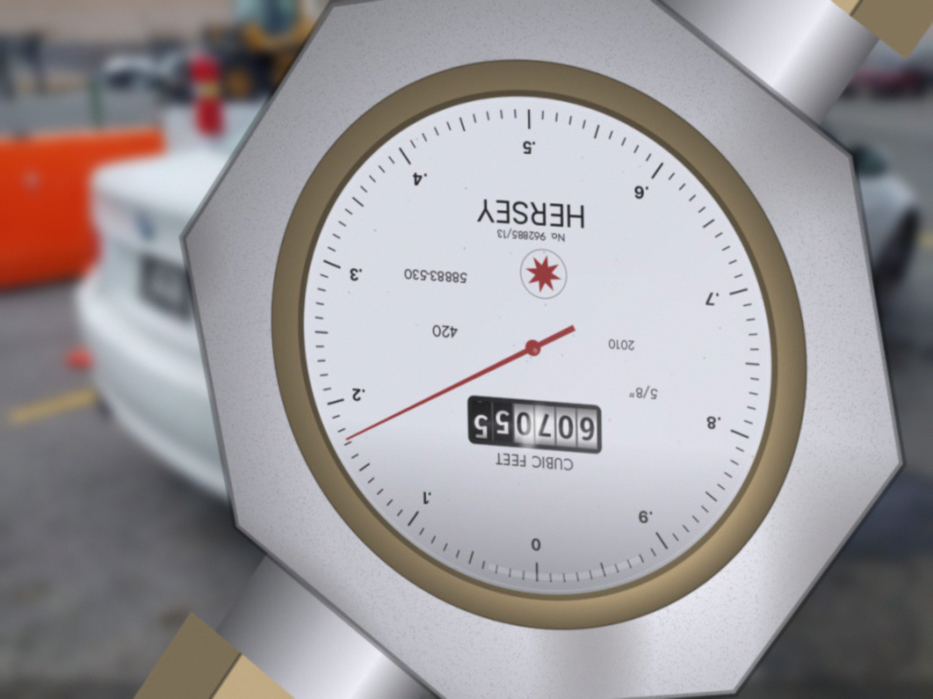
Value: **607055.17** ft³
